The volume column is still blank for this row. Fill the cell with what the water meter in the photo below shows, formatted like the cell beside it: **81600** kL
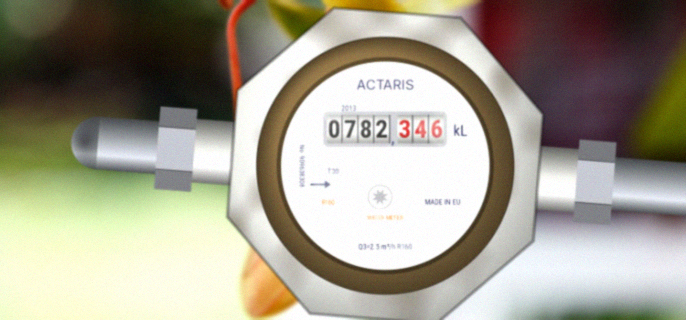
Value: **782.346** kL
